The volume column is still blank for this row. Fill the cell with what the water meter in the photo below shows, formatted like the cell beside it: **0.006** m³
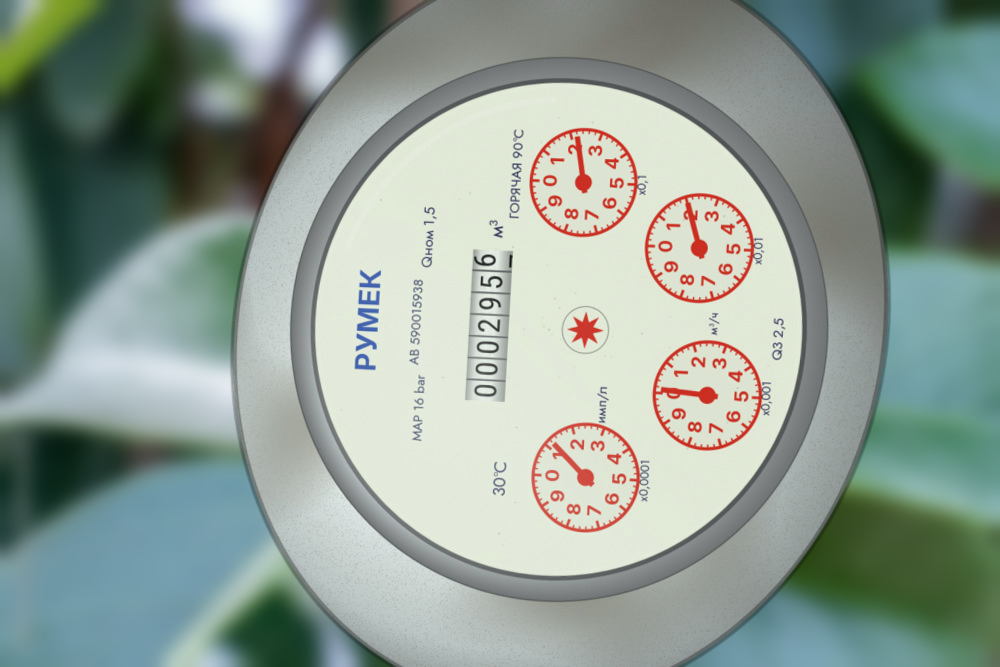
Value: **2956.2201** m³
